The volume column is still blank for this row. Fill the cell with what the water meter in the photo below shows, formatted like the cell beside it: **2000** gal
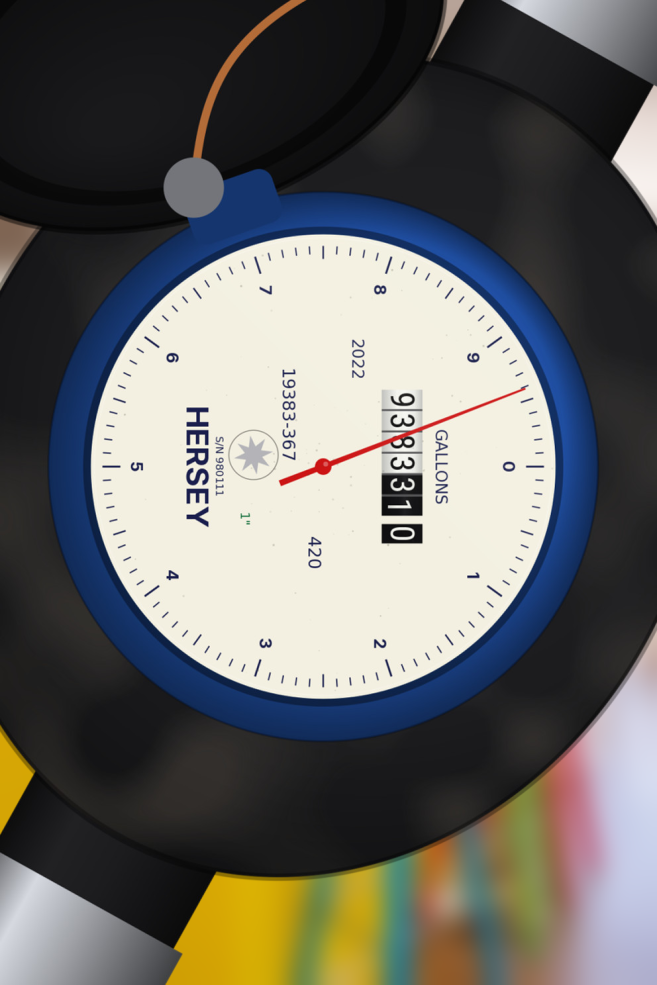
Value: **9383309.4** gal
